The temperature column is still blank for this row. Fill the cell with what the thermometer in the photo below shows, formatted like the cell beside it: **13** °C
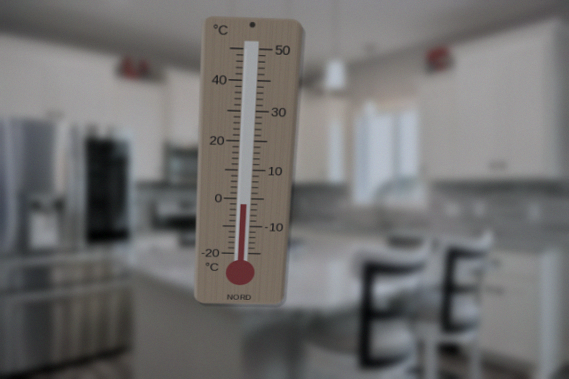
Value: **-2** °C
